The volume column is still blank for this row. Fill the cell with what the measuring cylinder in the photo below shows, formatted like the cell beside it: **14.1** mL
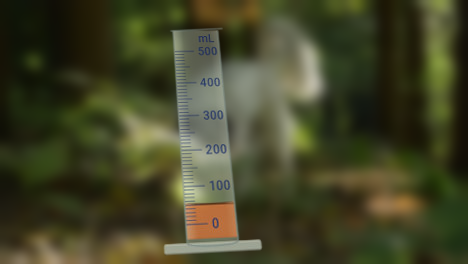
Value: **50** mL
